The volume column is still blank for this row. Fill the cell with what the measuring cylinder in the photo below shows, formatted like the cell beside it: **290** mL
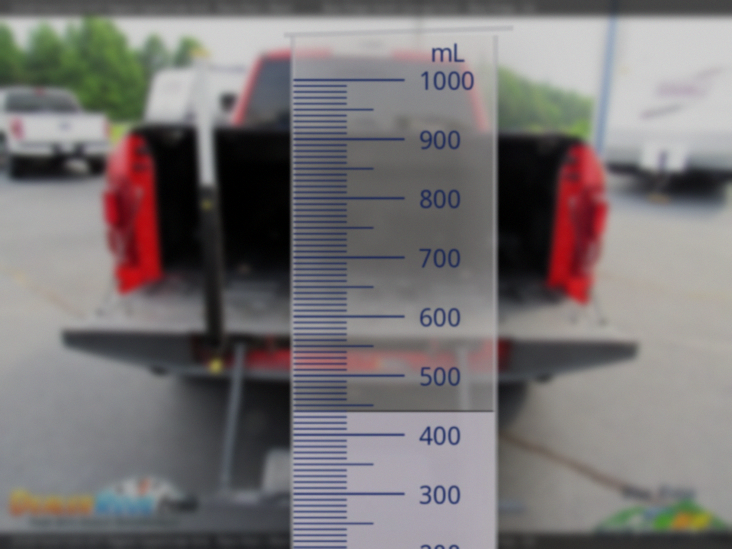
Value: **440** mL
